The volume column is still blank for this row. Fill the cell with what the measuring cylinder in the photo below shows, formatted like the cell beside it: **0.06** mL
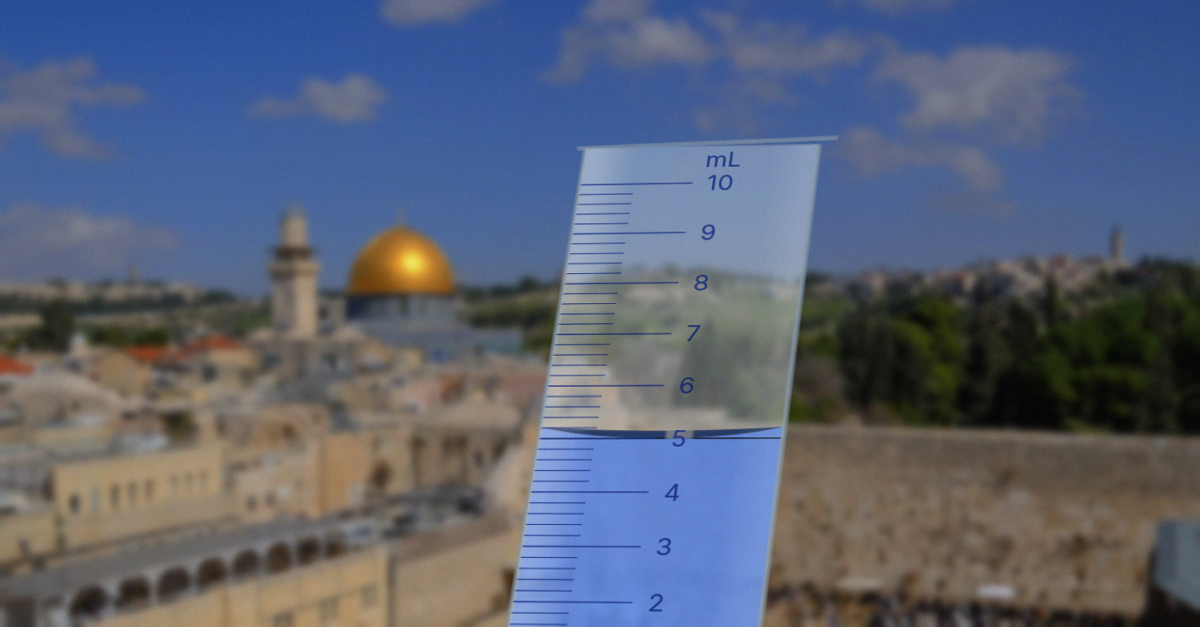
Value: **5** mL
